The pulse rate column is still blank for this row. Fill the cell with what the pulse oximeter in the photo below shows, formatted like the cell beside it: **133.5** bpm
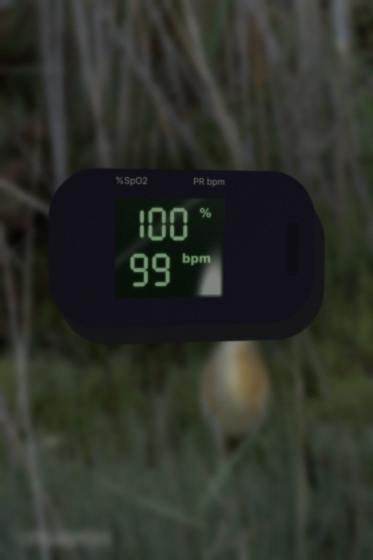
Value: **99** bpm
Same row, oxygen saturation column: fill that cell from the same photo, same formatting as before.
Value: **100** %
